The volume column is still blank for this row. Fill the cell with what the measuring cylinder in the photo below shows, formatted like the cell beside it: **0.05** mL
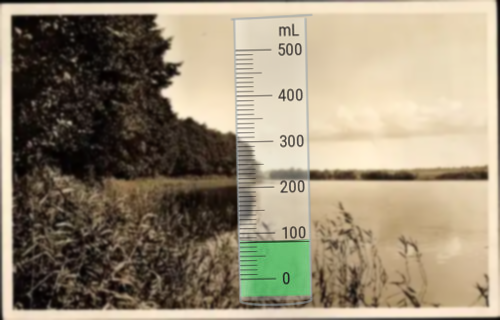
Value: **80** mL
